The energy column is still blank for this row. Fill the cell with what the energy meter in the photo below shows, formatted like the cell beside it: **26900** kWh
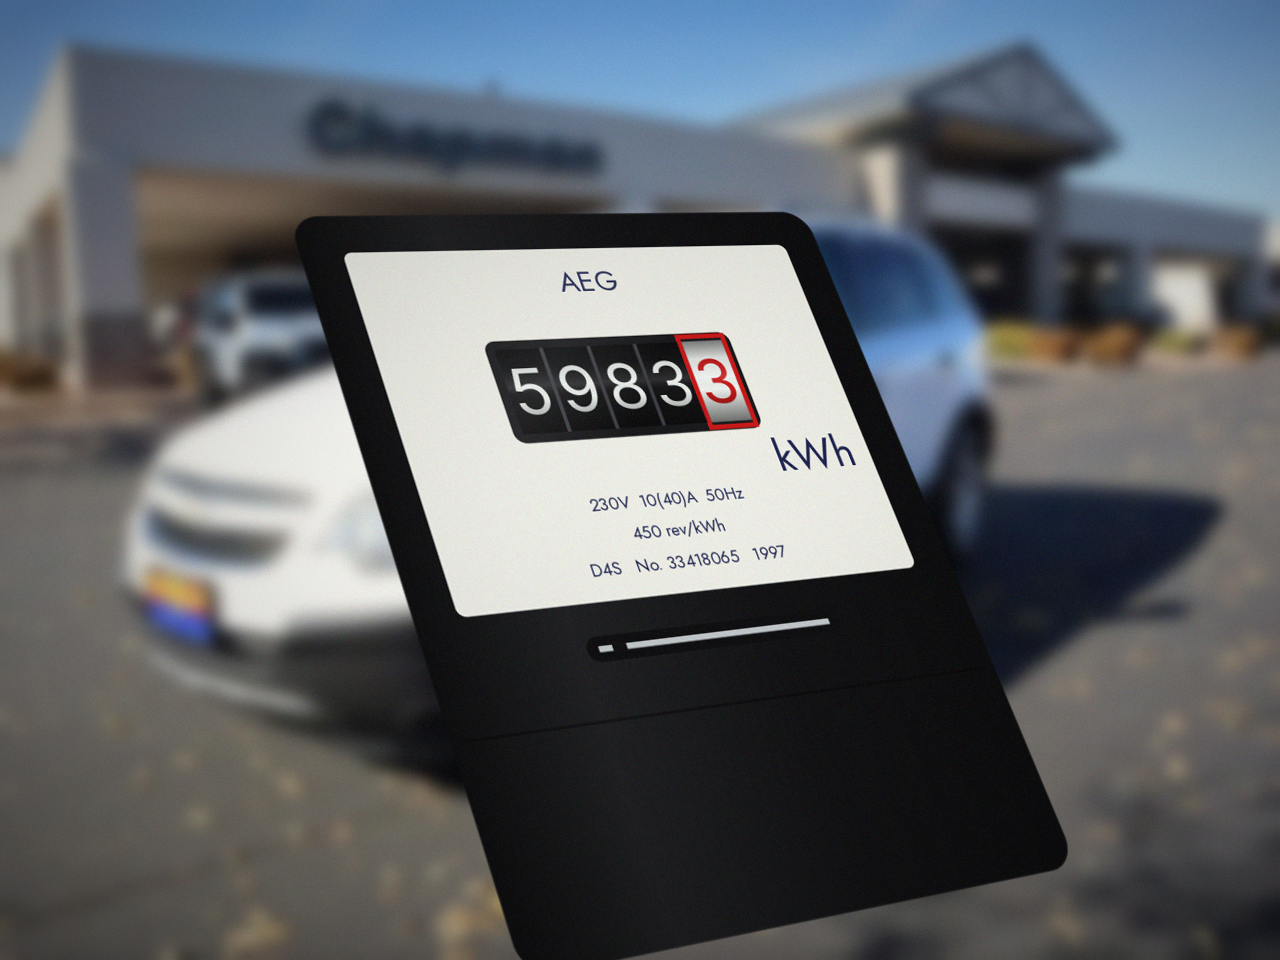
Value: **5983.3** kWh
